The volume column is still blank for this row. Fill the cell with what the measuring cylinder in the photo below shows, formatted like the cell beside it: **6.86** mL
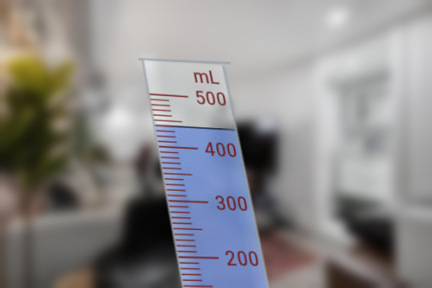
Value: **440** mL
